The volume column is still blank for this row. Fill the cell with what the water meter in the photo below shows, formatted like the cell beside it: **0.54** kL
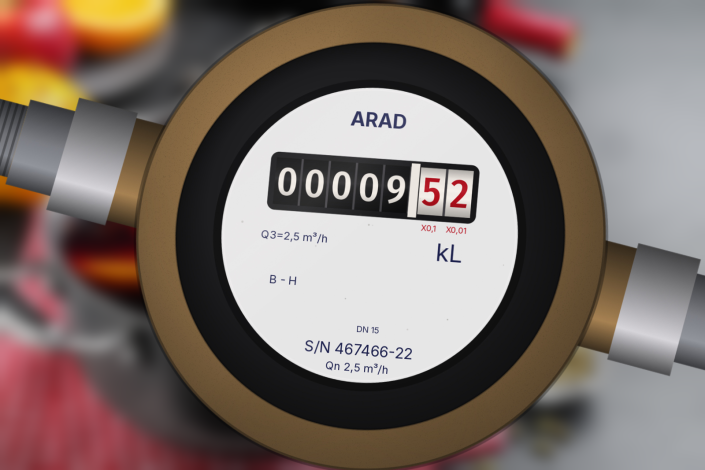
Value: **9.52** kL
